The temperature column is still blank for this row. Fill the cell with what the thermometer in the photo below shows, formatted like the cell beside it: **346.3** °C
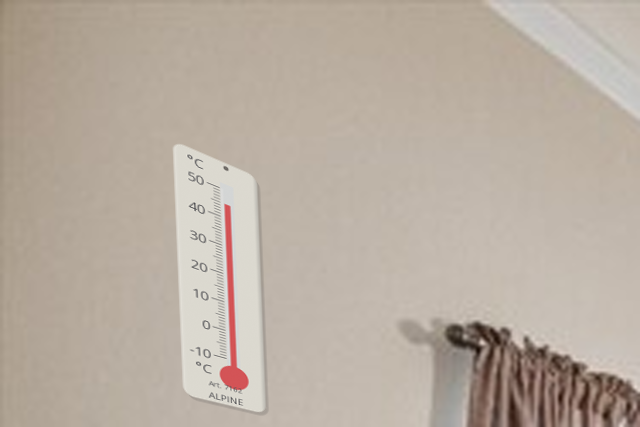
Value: **45** °C
